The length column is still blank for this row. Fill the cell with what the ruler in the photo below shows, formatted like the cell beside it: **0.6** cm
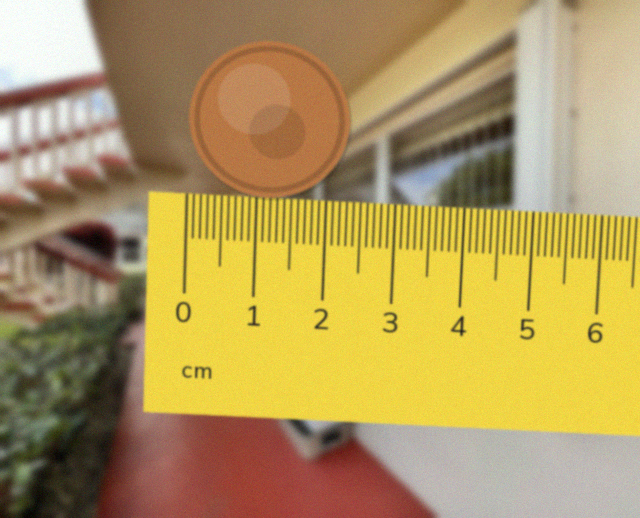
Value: **2.3** cm
